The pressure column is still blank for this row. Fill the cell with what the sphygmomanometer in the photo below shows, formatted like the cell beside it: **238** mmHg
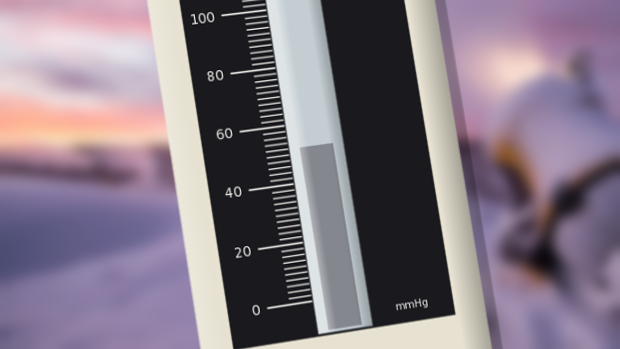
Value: **52** mmHg
